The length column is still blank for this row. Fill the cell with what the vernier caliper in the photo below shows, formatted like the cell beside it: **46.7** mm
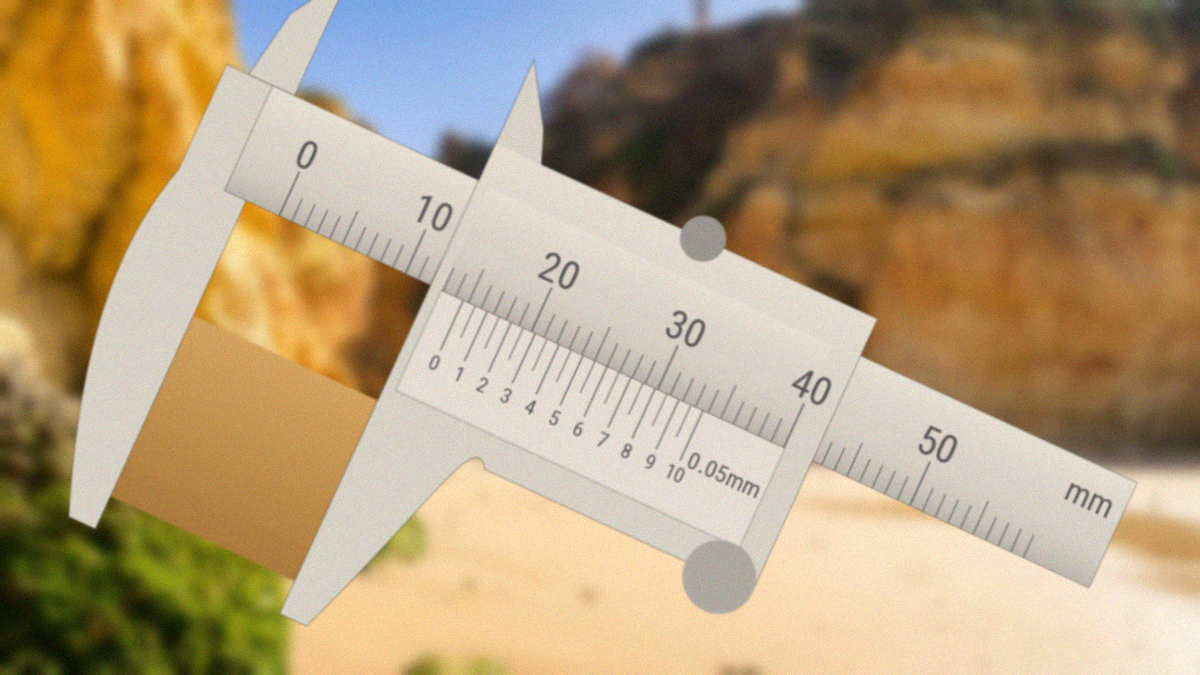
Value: **14.6** mm
